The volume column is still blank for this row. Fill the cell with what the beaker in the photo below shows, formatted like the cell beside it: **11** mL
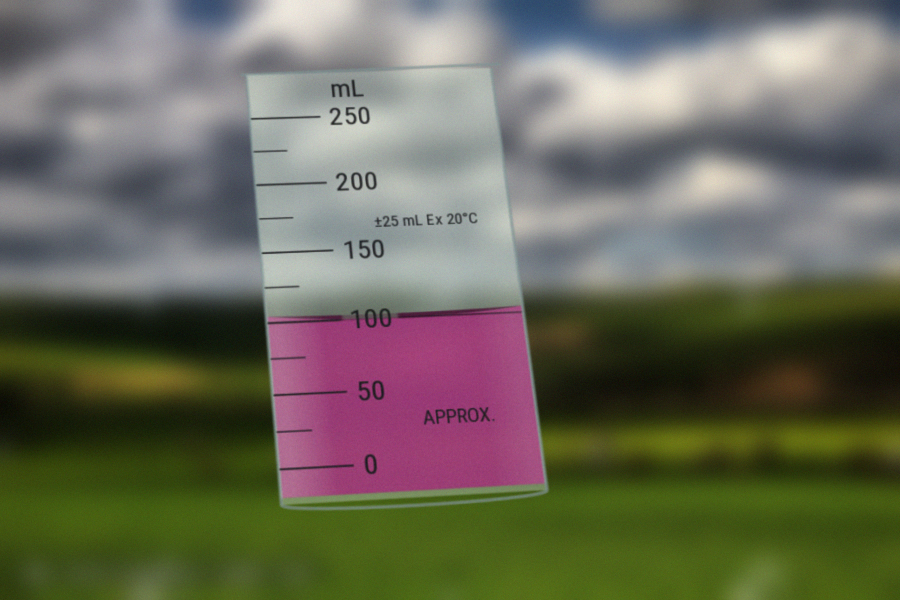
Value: **100** mL
